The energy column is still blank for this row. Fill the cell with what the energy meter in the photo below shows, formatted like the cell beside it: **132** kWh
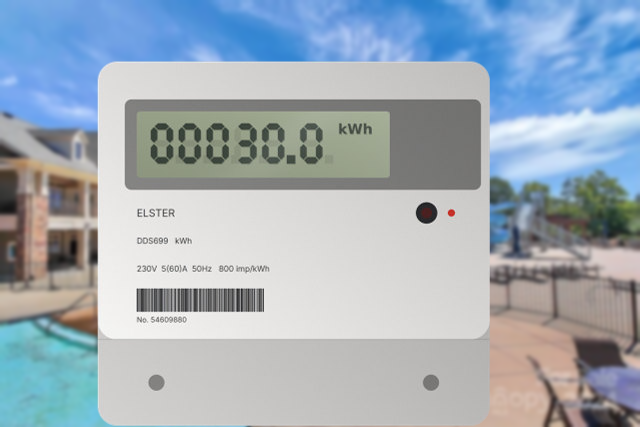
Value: **30.0** kWh
